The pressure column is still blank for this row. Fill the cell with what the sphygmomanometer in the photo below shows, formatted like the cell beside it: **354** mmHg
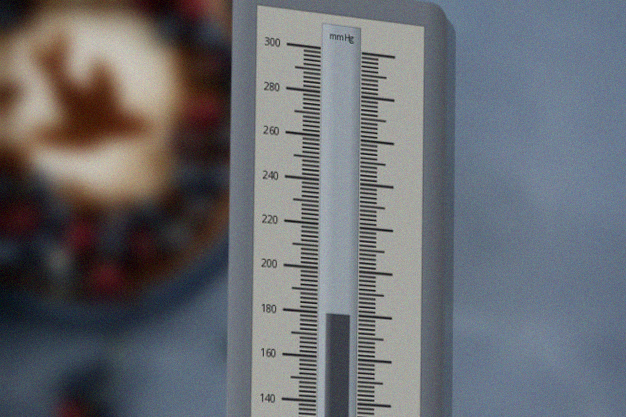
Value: **180** mmHg
